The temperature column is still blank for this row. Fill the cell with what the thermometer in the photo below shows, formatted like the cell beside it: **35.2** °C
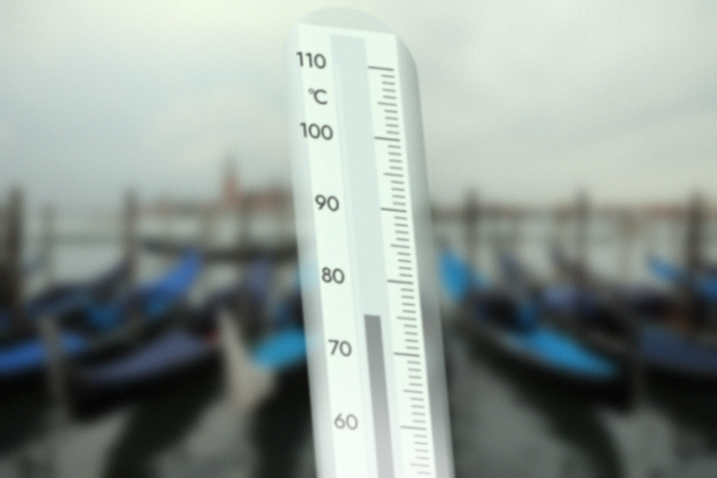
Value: **75** °C
